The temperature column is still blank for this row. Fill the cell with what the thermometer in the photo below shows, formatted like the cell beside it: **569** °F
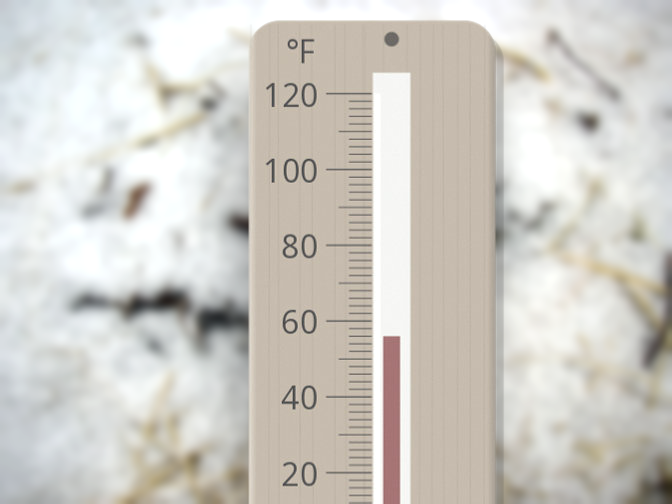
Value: **56** °F
